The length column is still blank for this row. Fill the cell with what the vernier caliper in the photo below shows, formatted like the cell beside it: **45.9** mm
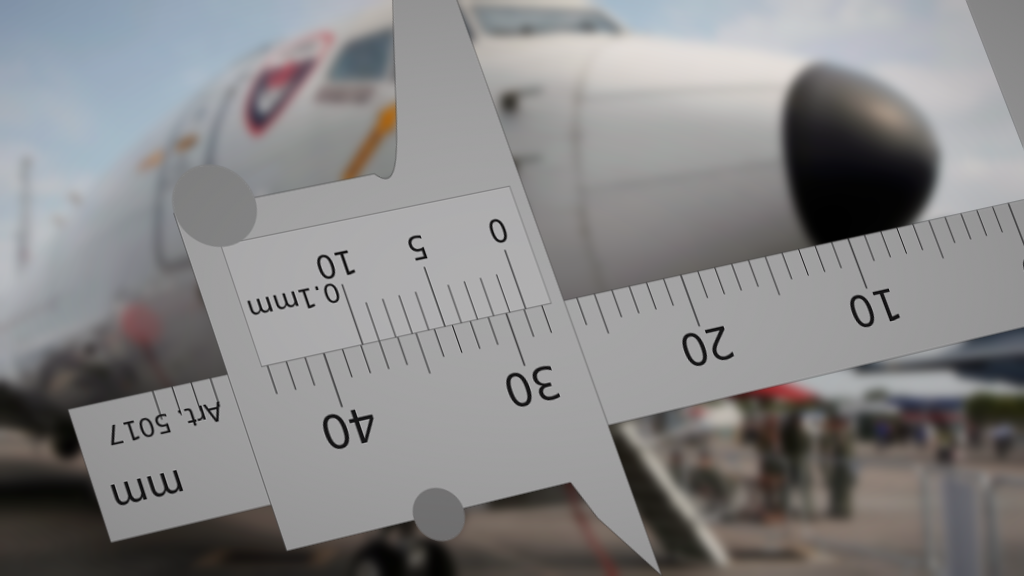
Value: **28.9** mm
